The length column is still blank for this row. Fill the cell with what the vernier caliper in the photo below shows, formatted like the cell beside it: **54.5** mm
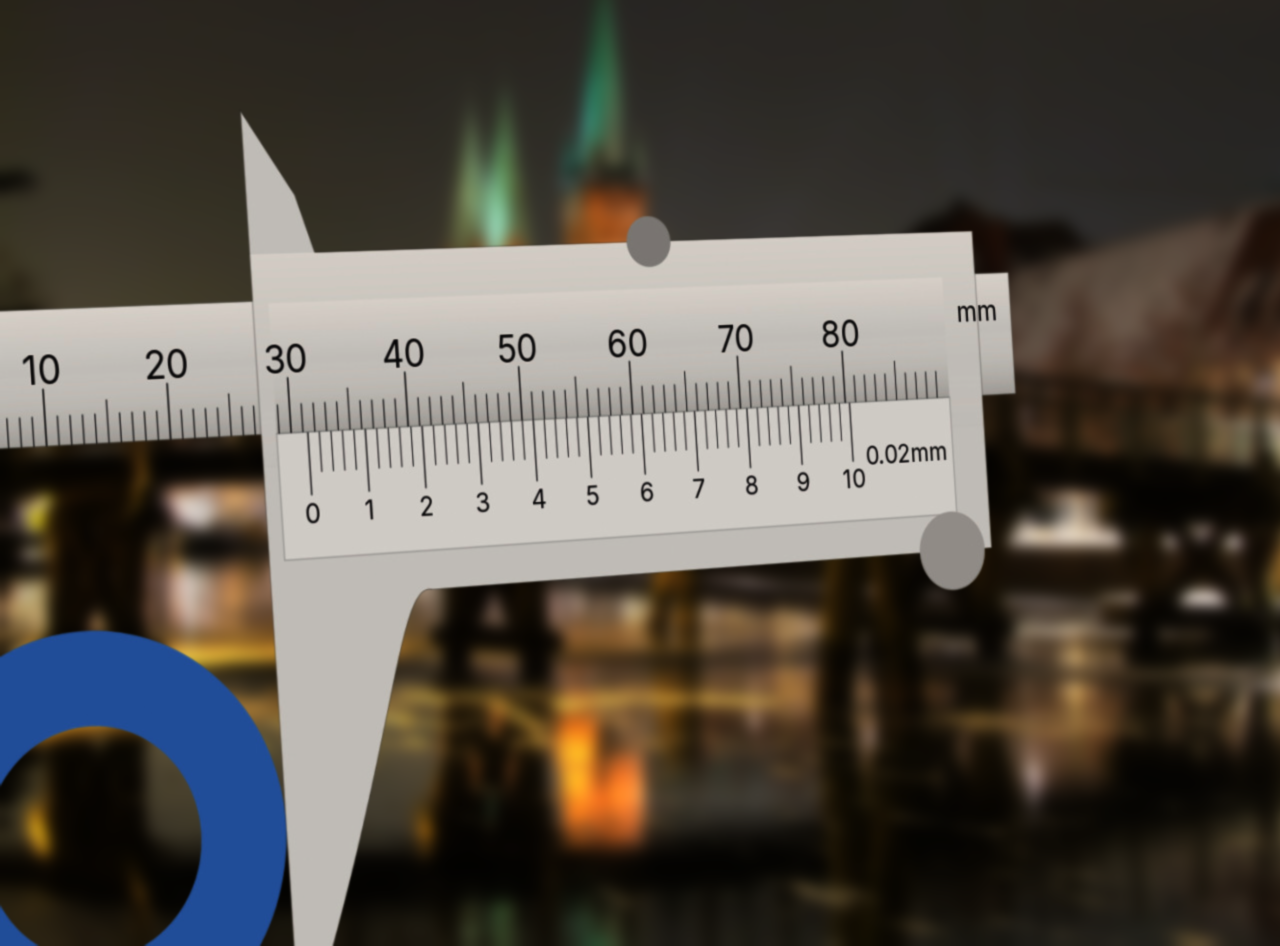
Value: **31.4** mm
